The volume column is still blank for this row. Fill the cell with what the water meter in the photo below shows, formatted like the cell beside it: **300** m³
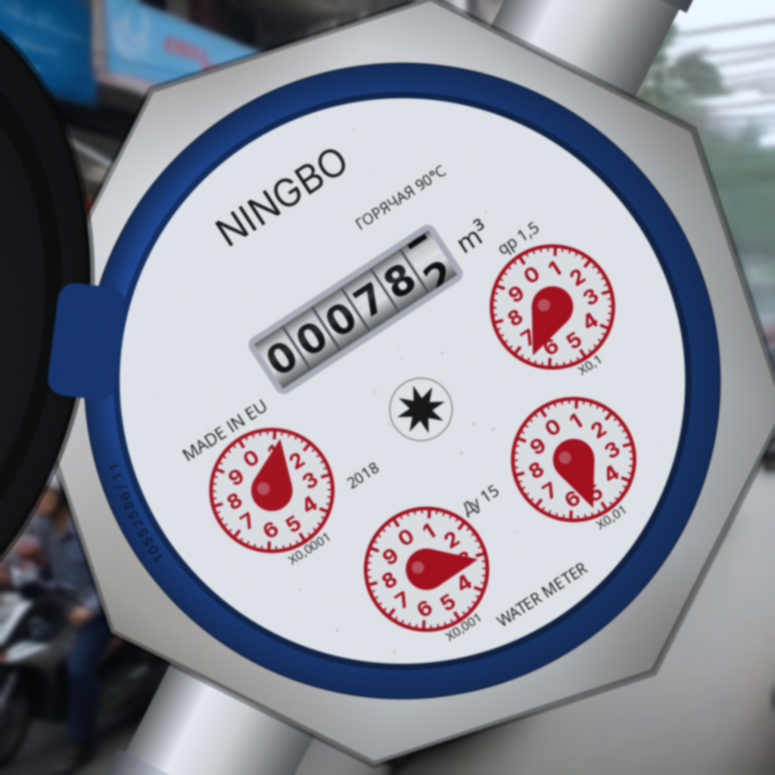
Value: **781.6531** m³
